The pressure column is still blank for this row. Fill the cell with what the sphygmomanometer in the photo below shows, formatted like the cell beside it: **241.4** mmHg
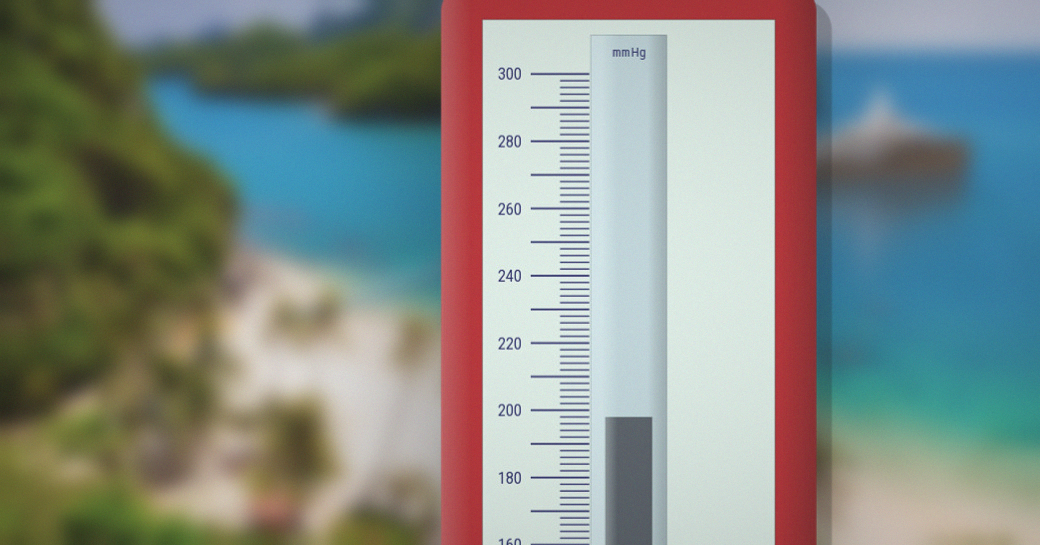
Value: **198** mmHg
